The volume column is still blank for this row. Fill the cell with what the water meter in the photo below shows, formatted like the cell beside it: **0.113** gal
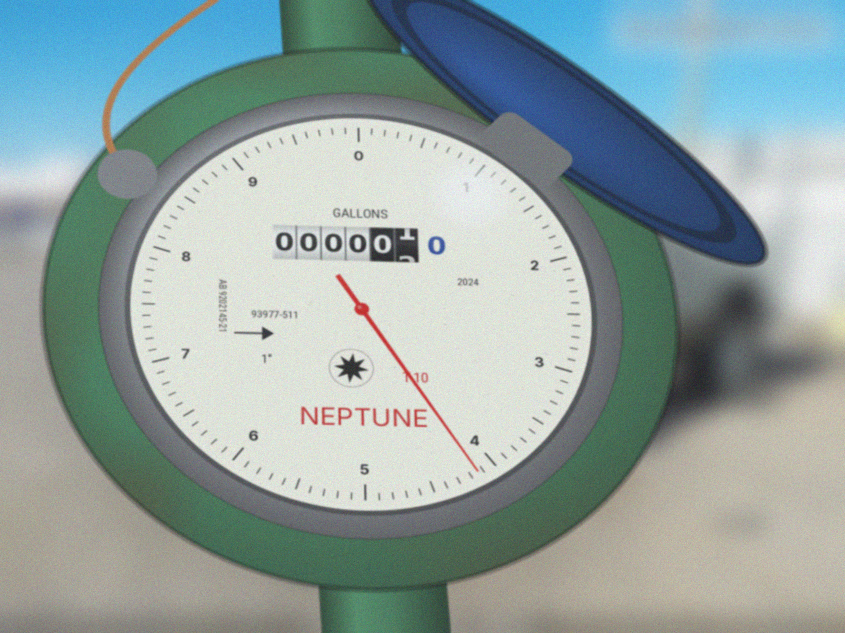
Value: **14.1** gal
